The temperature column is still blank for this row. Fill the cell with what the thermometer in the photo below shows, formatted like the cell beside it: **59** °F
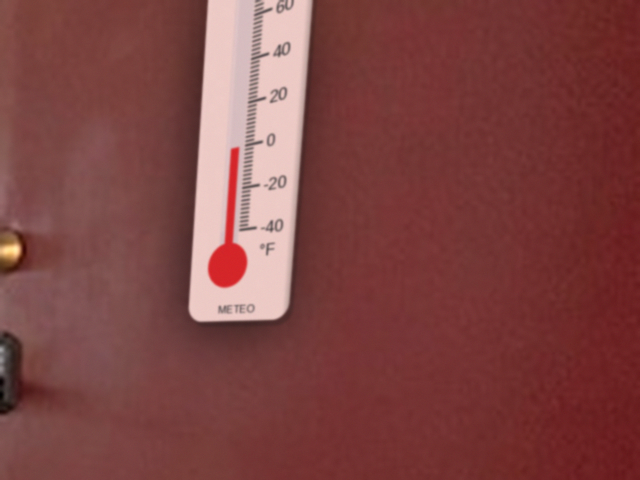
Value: **0** °F
